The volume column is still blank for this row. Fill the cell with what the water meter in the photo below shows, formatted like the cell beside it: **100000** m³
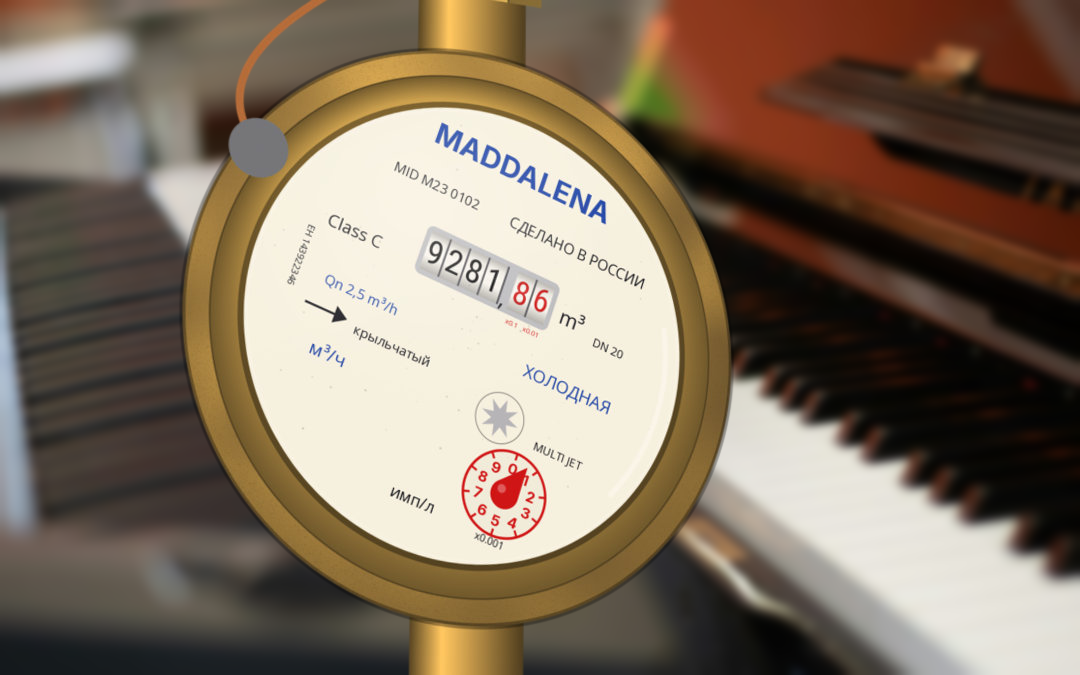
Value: **9281.860** m³
